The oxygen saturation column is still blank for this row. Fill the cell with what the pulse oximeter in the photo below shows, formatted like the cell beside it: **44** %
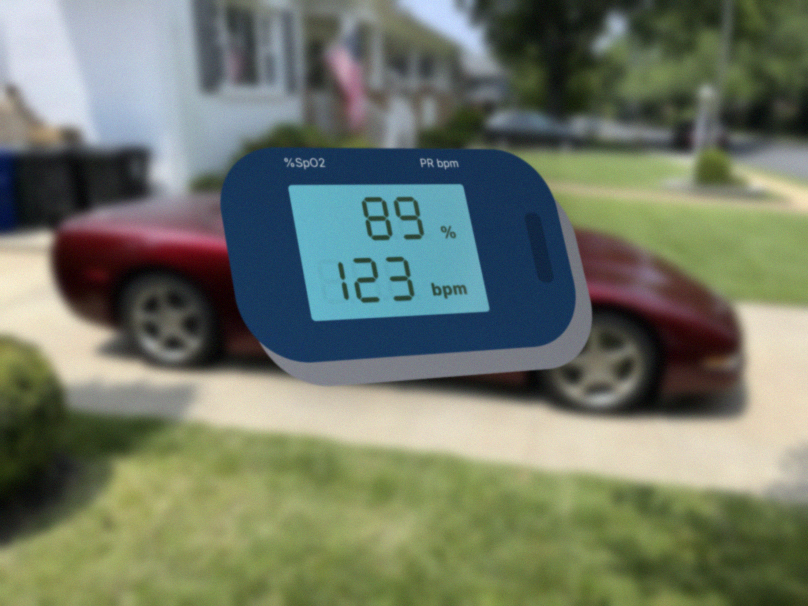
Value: **89** %
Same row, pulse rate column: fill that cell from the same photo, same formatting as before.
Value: **123** bpm
